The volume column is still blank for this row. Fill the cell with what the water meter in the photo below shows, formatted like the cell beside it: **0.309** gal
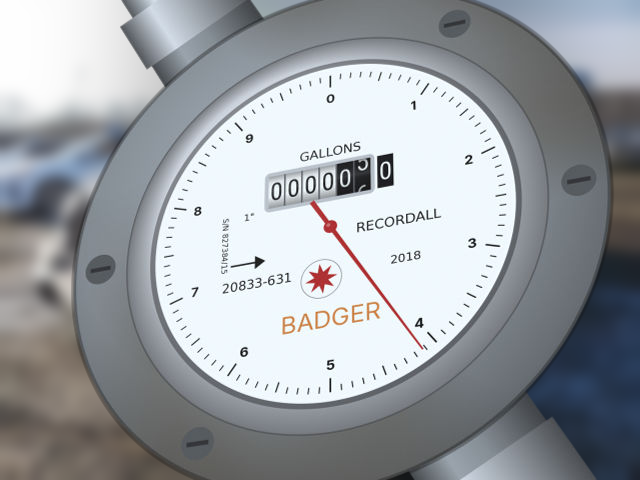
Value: **54.1** gal
